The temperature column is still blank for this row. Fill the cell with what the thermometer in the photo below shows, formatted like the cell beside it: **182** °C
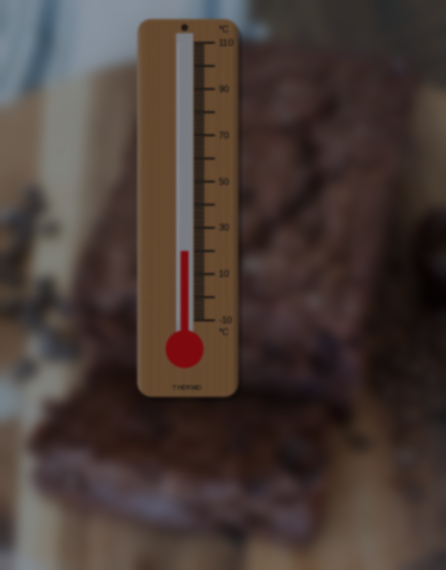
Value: **20** °C
